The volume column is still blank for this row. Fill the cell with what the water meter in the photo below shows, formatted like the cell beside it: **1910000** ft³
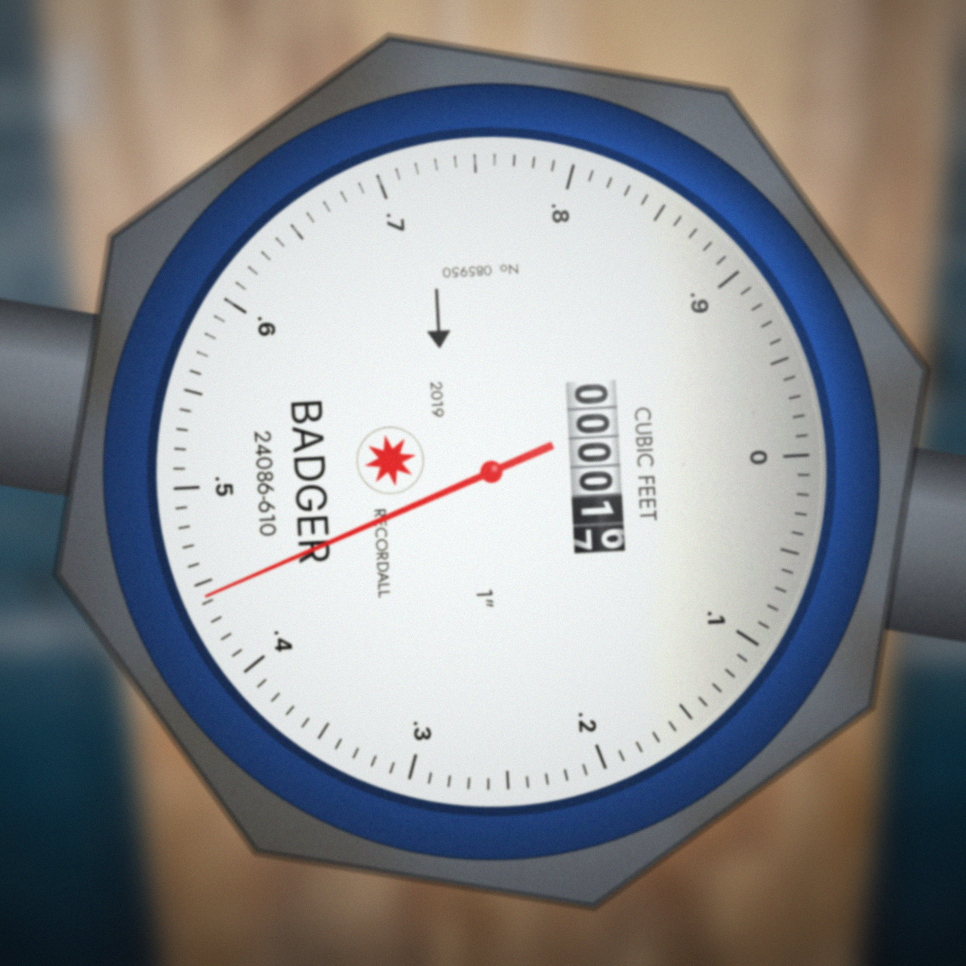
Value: **16.44** ft³
